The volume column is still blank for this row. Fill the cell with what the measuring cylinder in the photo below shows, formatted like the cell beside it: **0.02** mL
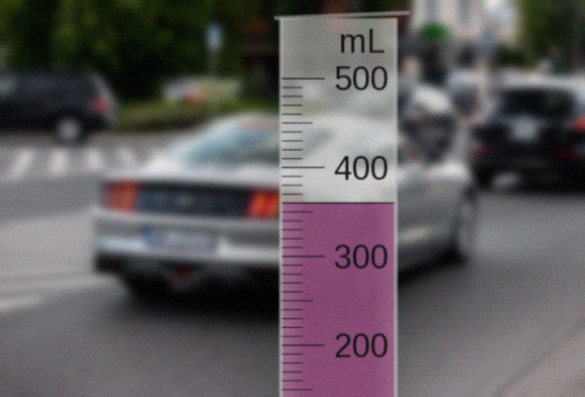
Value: **360** mL
